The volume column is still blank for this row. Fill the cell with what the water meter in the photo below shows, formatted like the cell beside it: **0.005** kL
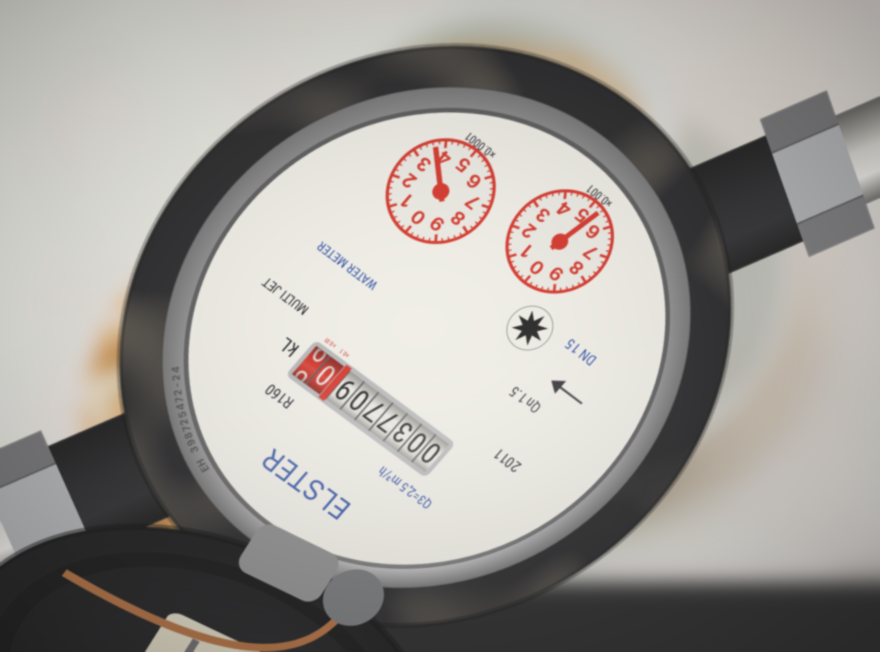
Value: **37709.0853** kL
